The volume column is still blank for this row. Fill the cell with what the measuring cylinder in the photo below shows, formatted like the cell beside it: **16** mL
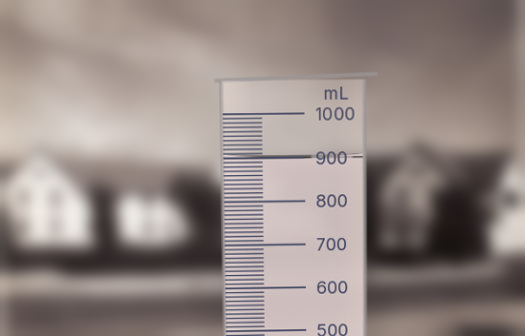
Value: **900** mL
